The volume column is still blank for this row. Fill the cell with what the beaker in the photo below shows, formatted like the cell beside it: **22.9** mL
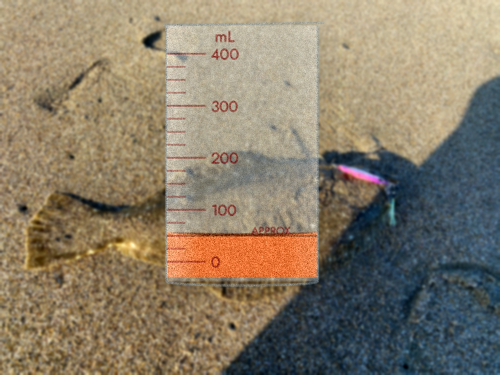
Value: **50** mL
